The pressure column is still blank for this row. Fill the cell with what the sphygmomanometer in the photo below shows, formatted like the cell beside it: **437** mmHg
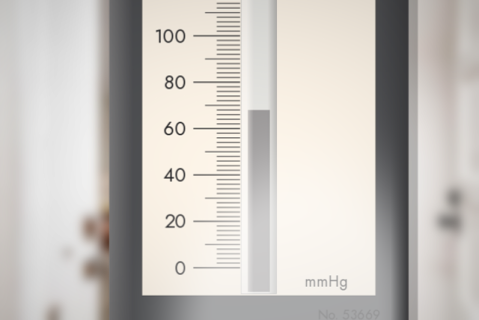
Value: **68** mmHg
